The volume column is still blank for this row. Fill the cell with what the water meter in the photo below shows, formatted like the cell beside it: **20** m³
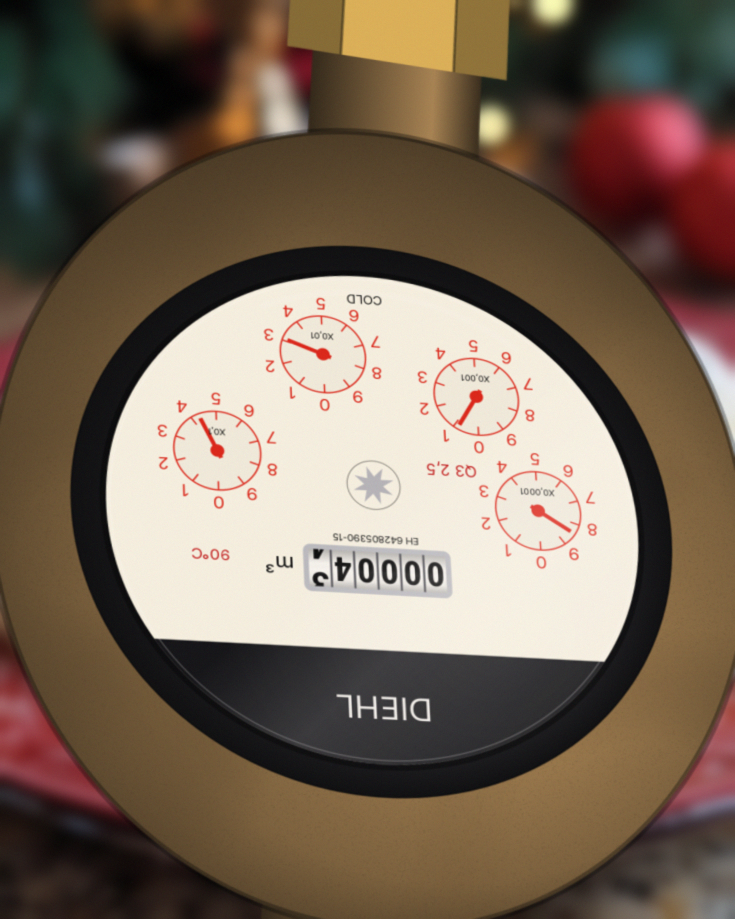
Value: **43.4308** m³
